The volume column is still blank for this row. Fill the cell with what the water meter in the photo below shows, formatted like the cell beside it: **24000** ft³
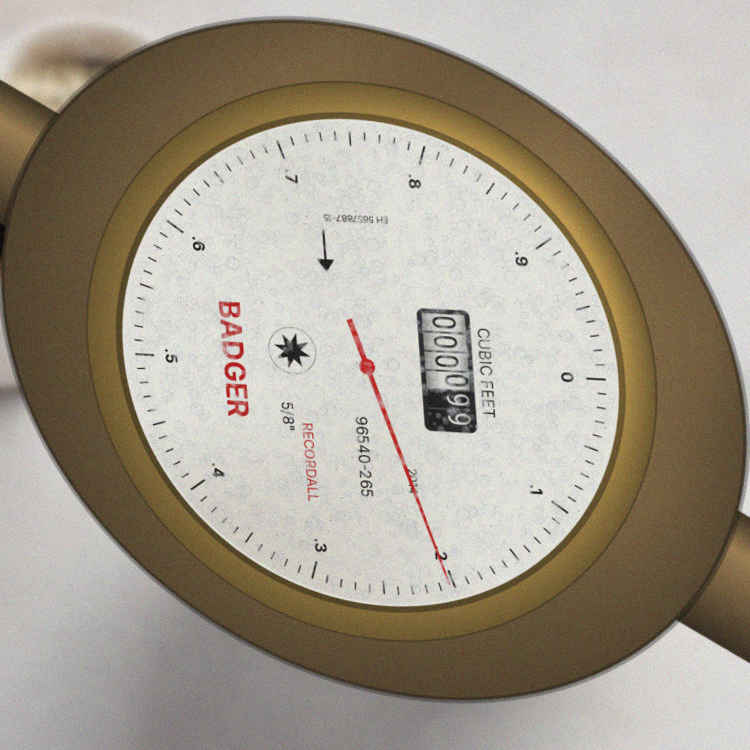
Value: **99.20** ft³
